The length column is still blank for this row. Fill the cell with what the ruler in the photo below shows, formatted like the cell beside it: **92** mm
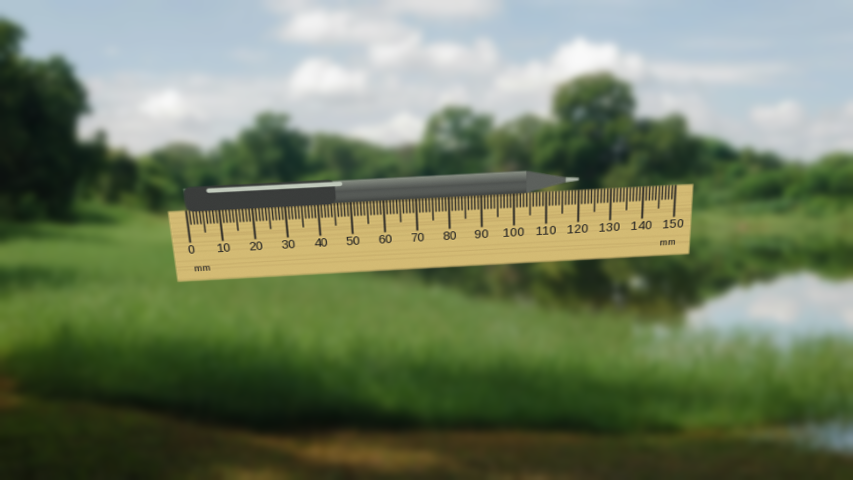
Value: **120** mm
